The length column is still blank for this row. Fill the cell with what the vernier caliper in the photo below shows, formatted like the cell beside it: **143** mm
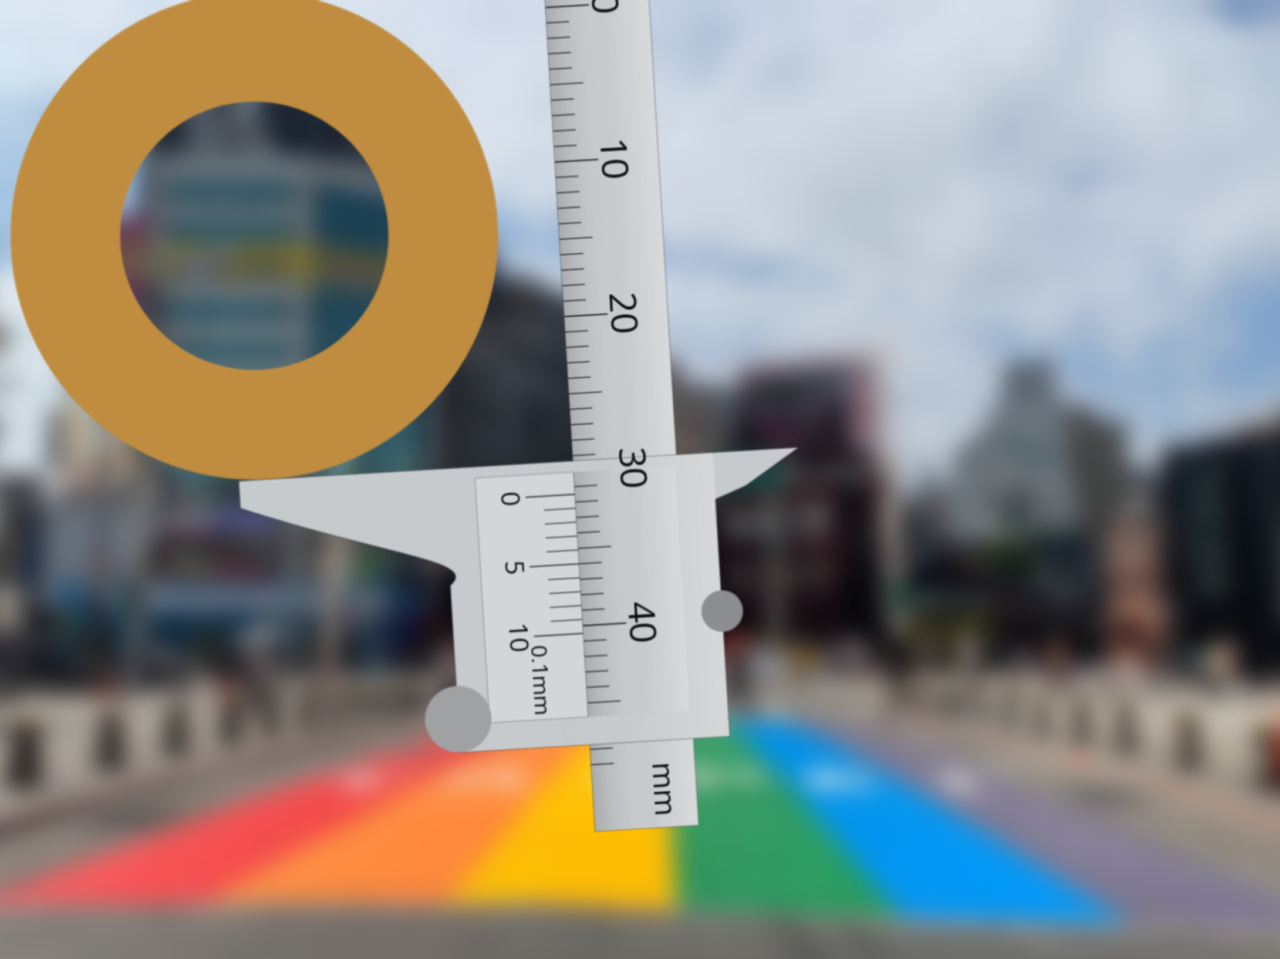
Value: **31.5** mm
